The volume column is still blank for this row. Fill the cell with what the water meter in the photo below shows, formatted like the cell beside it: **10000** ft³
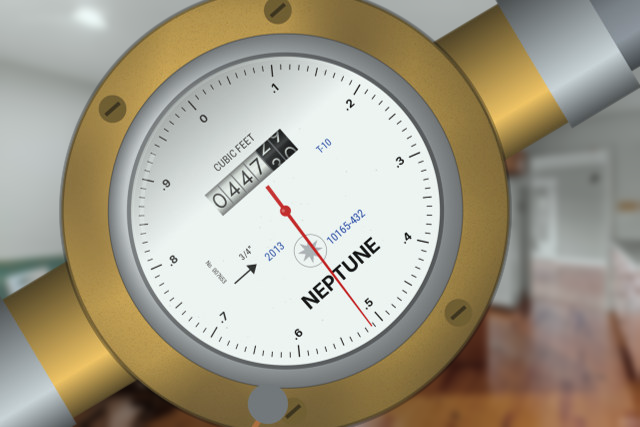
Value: **44729.51** ft³
